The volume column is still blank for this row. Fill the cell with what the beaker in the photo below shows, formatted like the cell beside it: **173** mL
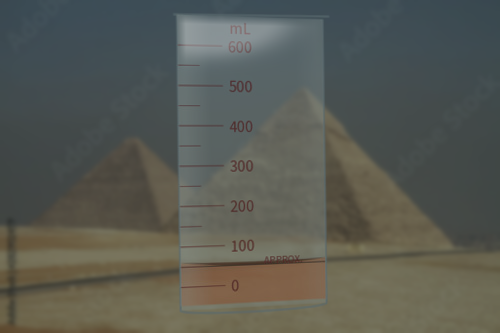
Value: **50** mL
